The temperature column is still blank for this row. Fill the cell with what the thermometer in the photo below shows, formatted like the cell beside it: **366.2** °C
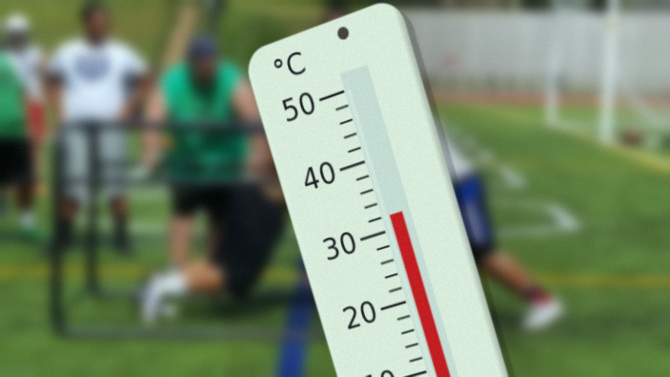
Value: **32** °C
